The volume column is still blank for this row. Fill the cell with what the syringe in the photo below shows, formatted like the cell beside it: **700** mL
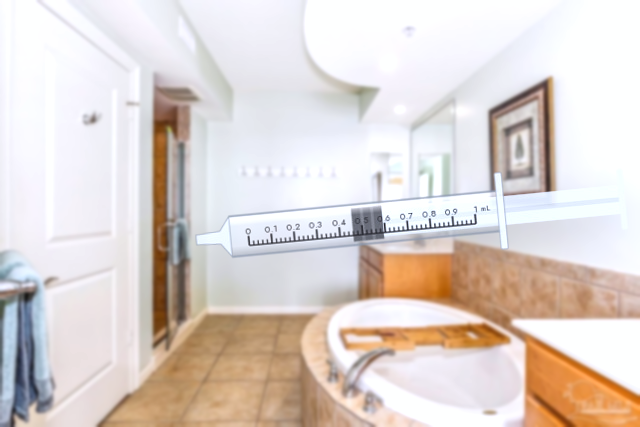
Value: **0.46** mL
